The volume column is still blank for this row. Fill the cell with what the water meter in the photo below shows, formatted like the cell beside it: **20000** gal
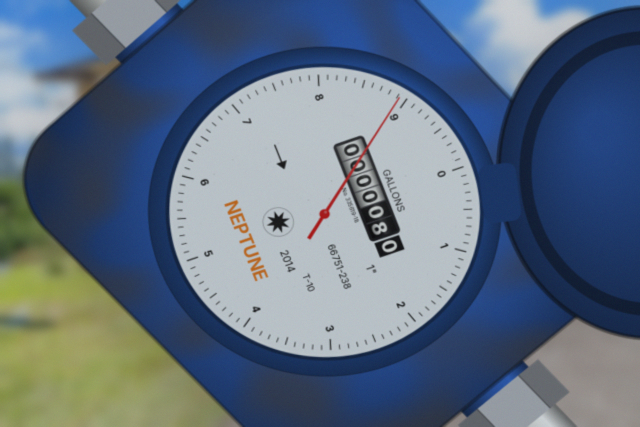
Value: **78.9** gal
